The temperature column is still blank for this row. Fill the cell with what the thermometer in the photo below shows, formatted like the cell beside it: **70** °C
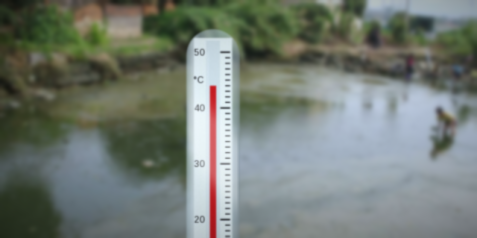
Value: **44** °C
